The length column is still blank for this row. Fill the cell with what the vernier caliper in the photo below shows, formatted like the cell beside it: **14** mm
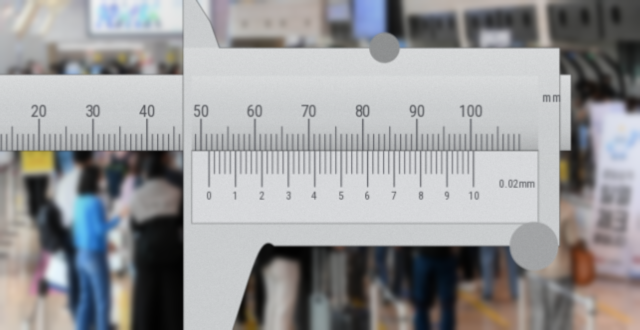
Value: **51.5** mm
